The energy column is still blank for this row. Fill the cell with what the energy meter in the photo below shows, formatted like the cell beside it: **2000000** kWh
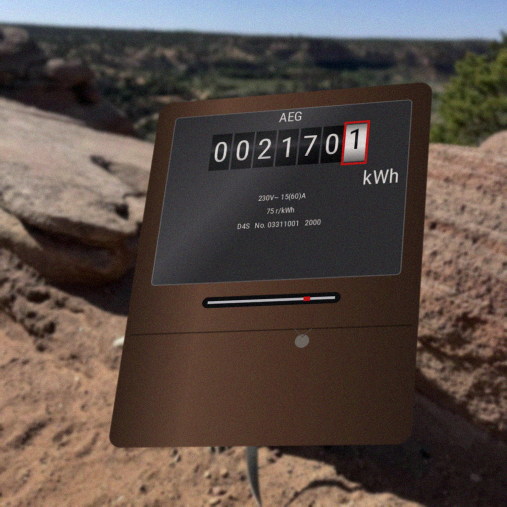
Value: **2170.1** kWh
